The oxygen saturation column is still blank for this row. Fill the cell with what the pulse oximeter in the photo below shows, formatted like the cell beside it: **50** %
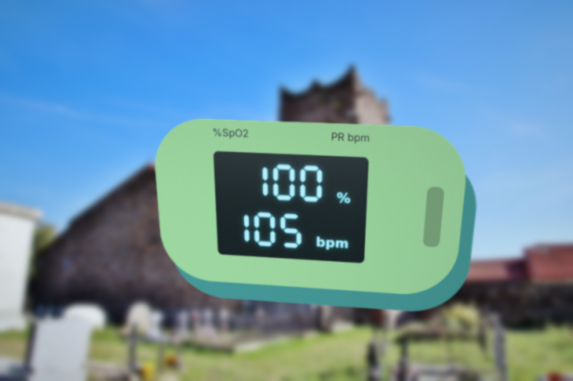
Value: **100** %
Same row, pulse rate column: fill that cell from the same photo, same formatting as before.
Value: **105** bpm
